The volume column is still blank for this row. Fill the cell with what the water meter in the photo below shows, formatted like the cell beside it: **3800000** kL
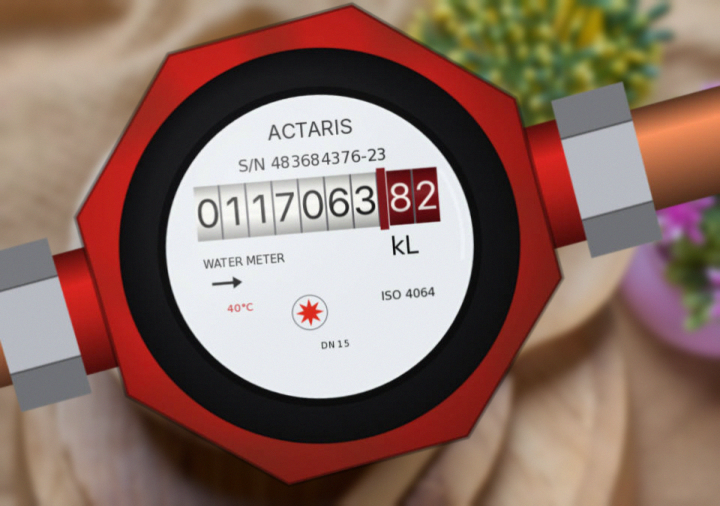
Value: **117063.82** kL
